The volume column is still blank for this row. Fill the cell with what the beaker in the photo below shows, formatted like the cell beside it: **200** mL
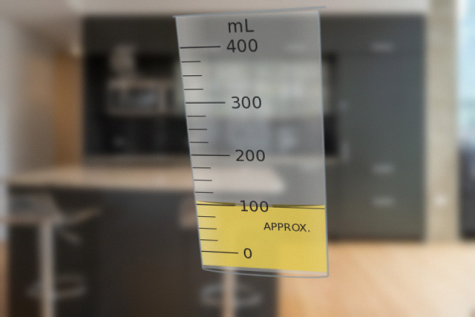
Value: **100** mL
